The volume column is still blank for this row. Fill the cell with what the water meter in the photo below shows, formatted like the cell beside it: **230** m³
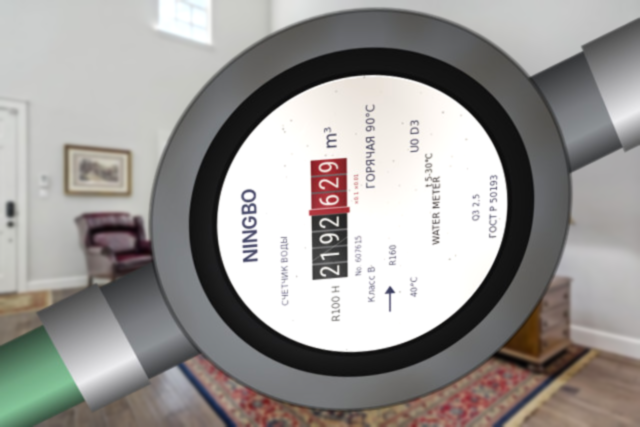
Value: **2192.629** m³
